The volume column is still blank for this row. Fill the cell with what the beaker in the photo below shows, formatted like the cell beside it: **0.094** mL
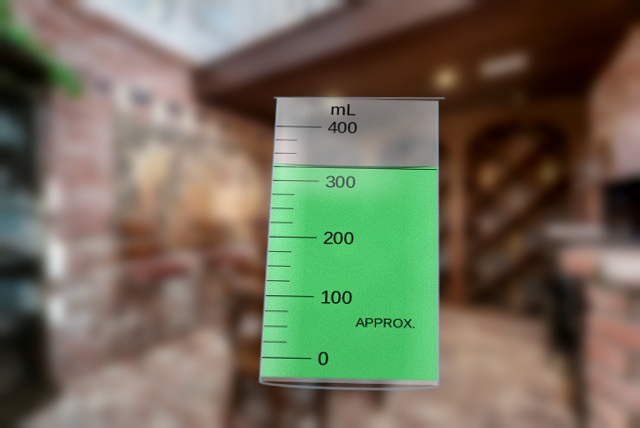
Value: **325** mL
